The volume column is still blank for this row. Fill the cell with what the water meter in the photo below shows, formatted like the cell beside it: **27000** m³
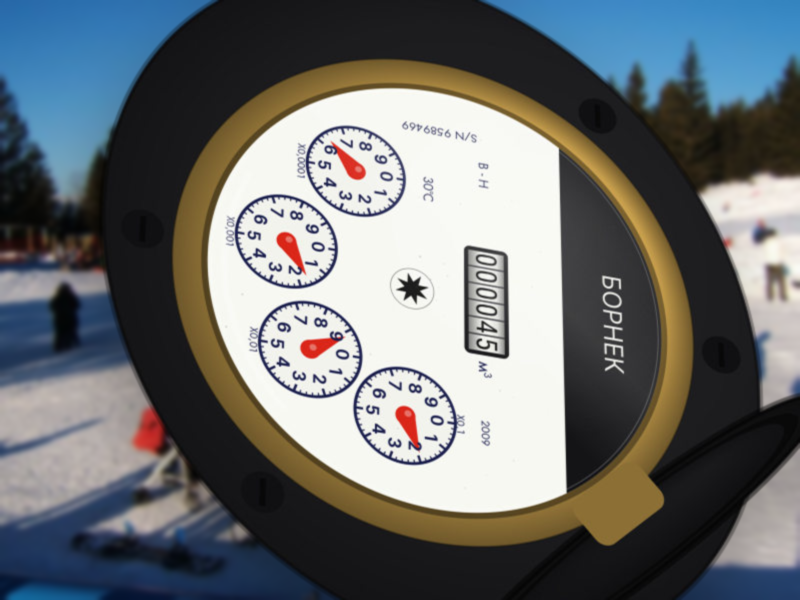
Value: **45.1916** m³
